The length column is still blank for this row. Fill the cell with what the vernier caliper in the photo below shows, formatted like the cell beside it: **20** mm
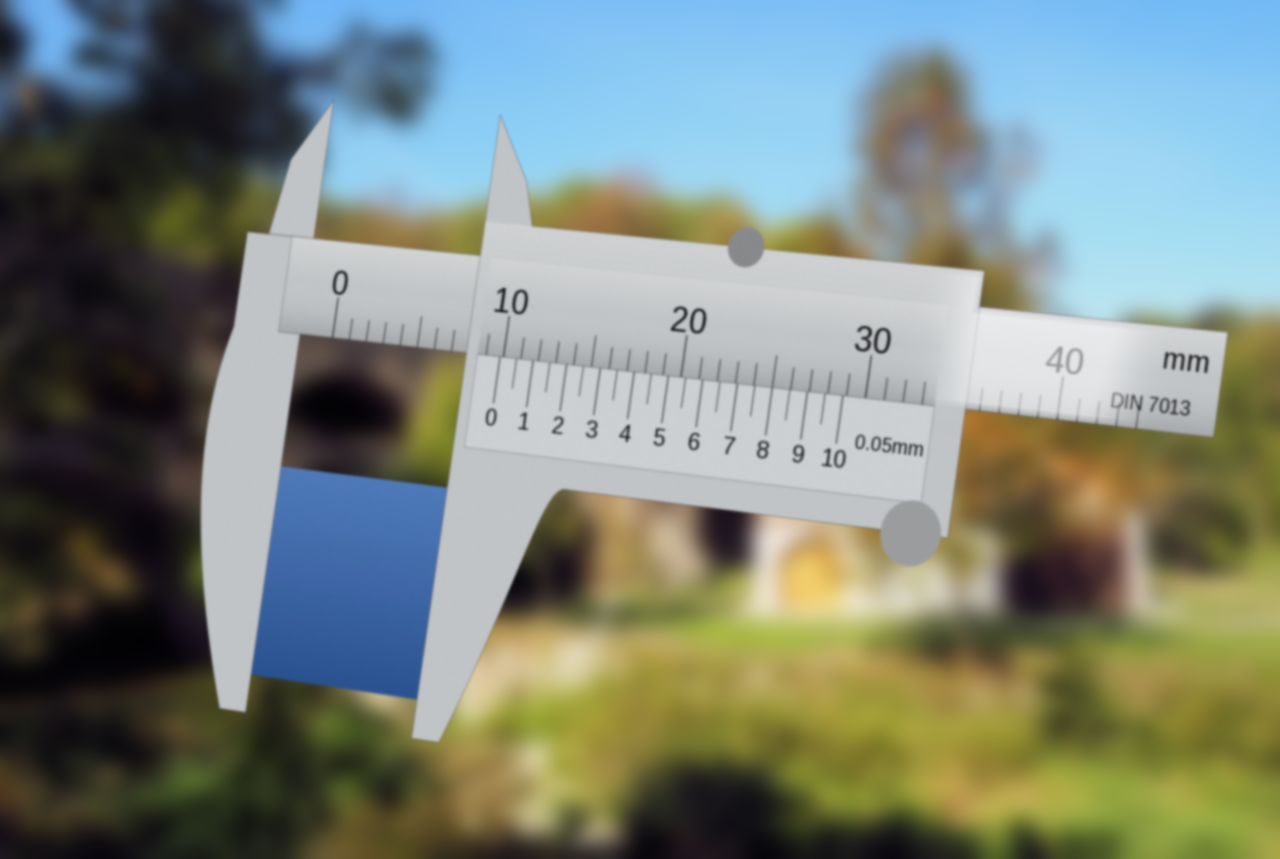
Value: **9.8** mm
